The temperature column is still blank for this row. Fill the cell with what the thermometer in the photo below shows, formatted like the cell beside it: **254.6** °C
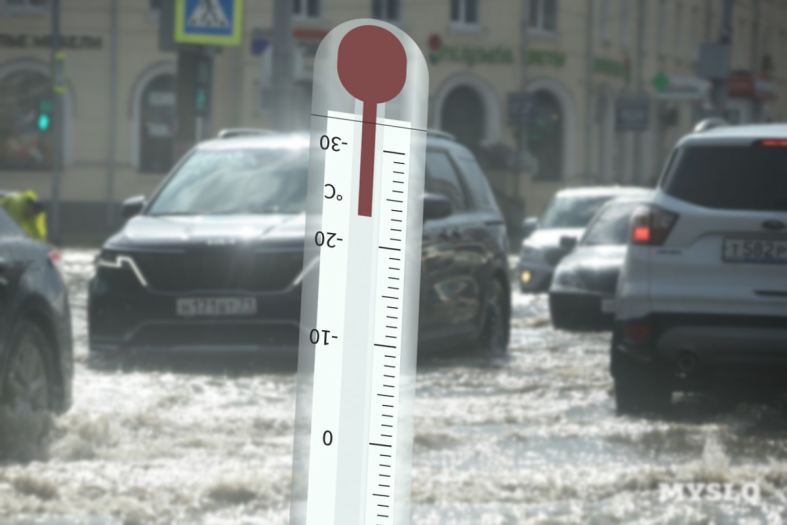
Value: **-23** °C
